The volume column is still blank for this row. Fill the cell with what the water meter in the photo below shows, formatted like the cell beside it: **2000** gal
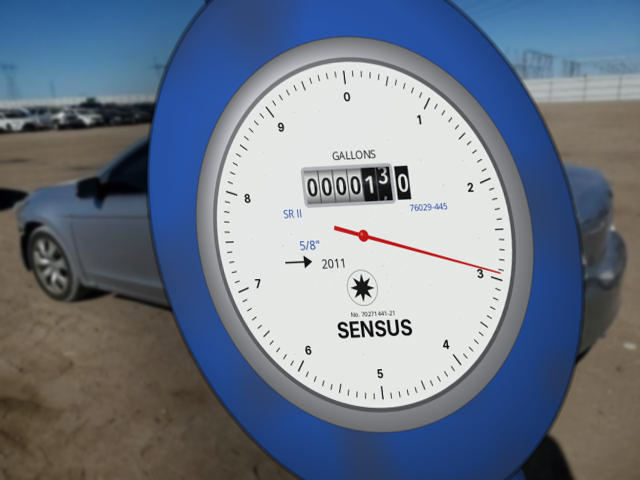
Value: **132.9** gal
